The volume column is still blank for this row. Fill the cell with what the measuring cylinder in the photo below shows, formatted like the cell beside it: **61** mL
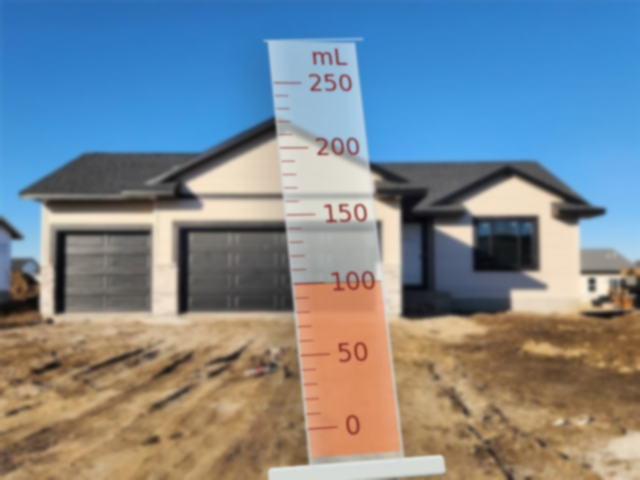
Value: **100** mL
